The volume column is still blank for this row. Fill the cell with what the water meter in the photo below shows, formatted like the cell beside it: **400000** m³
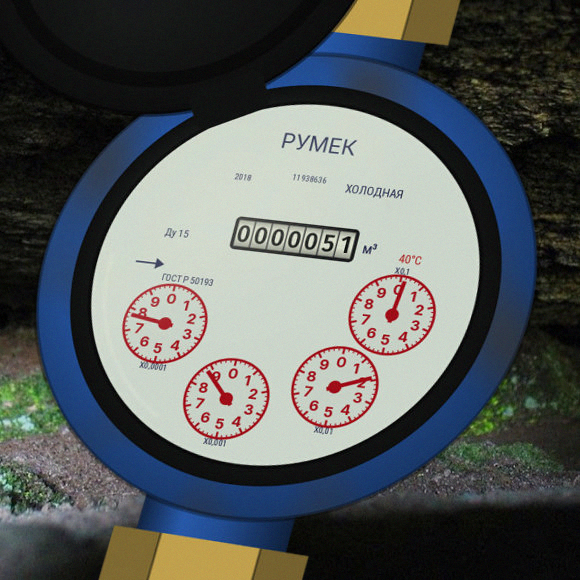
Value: **51.0187** m³
